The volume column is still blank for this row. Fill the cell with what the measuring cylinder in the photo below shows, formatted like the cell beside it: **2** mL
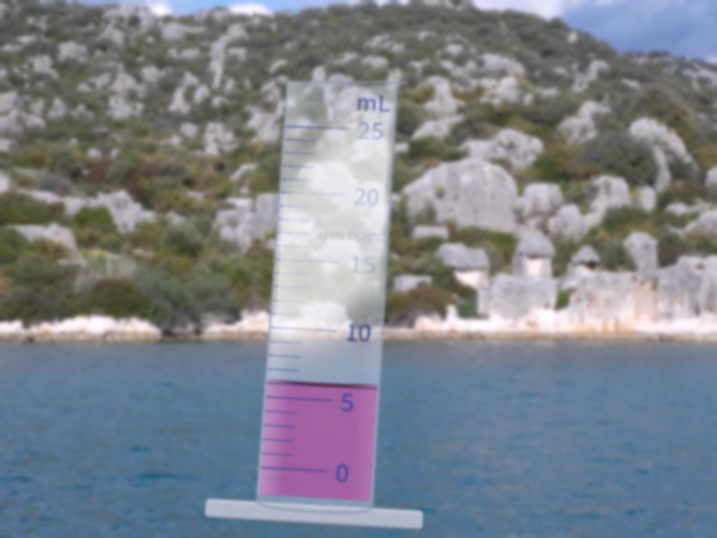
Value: **6** mL
